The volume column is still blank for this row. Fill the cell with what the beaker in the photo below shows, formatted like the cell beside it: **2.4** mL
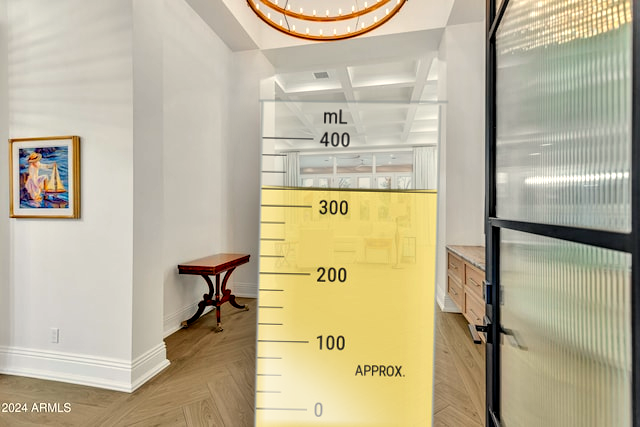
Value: **325** mL
